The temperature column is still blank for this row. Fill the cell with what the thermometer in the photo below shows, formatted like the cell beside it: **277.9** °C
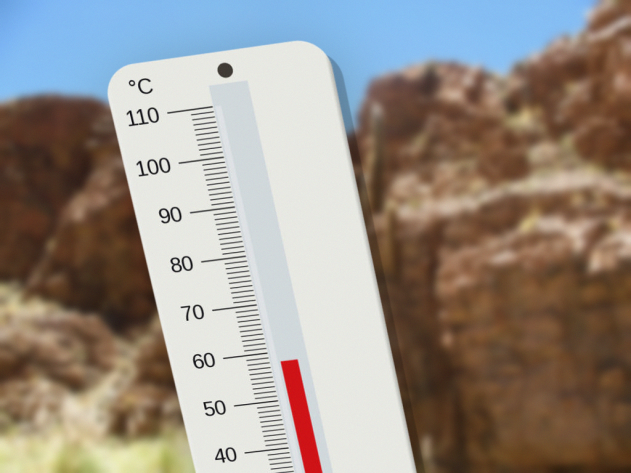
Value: **58** °C
